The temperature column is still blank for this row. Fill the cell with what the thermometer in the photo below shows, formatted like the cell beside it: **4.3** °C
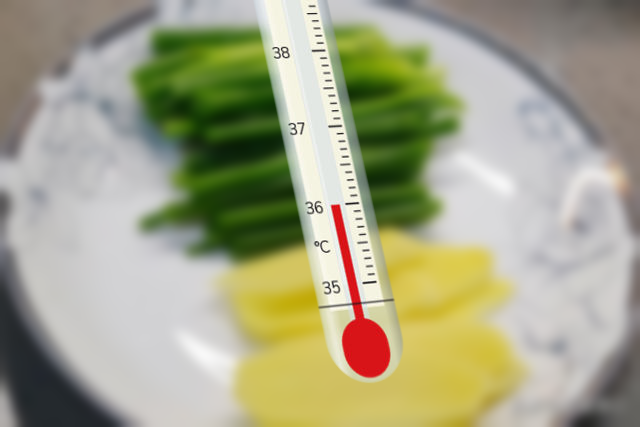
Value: **36** °C
